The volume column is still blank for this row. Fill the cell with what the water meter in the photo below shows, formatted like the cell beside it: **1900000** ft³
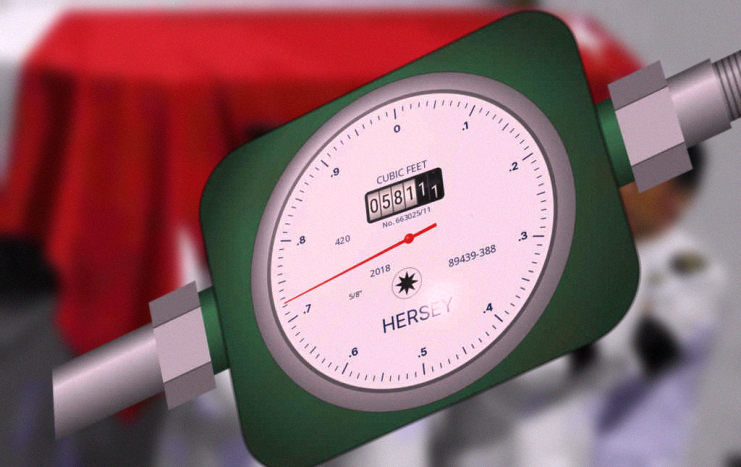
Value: **58110.72** ft³
